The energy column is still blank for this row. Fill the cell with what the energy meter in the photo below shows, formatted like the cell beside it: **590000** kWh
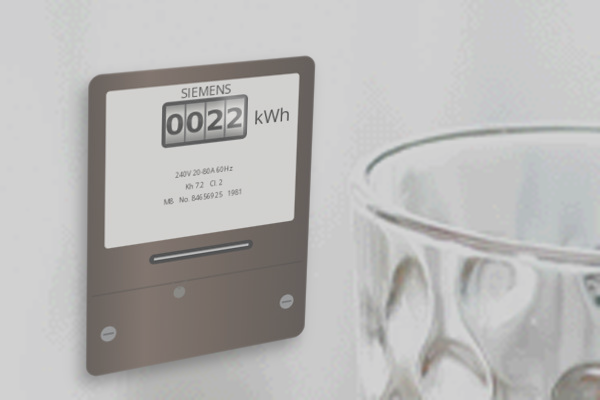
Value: **22** kWh
